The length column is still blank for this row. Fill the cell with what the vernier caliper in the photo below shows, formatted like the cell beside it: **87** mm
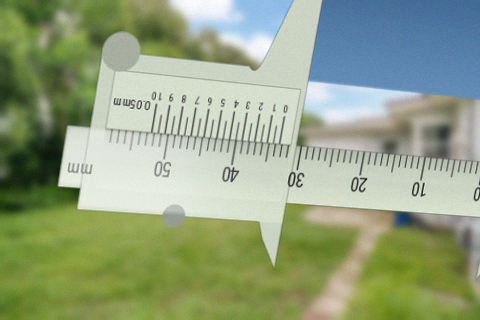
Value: **33.4** mm
